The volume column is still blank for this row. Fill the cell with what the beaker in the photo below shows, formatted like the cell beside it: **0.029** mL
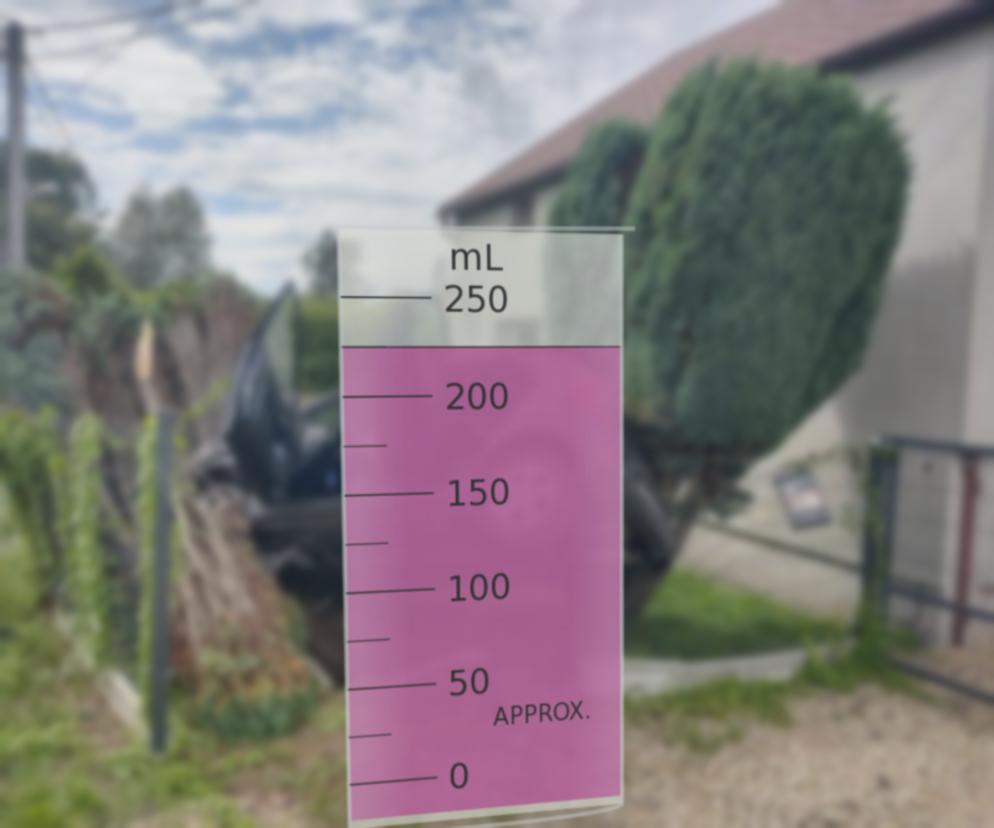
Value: **225** mL
